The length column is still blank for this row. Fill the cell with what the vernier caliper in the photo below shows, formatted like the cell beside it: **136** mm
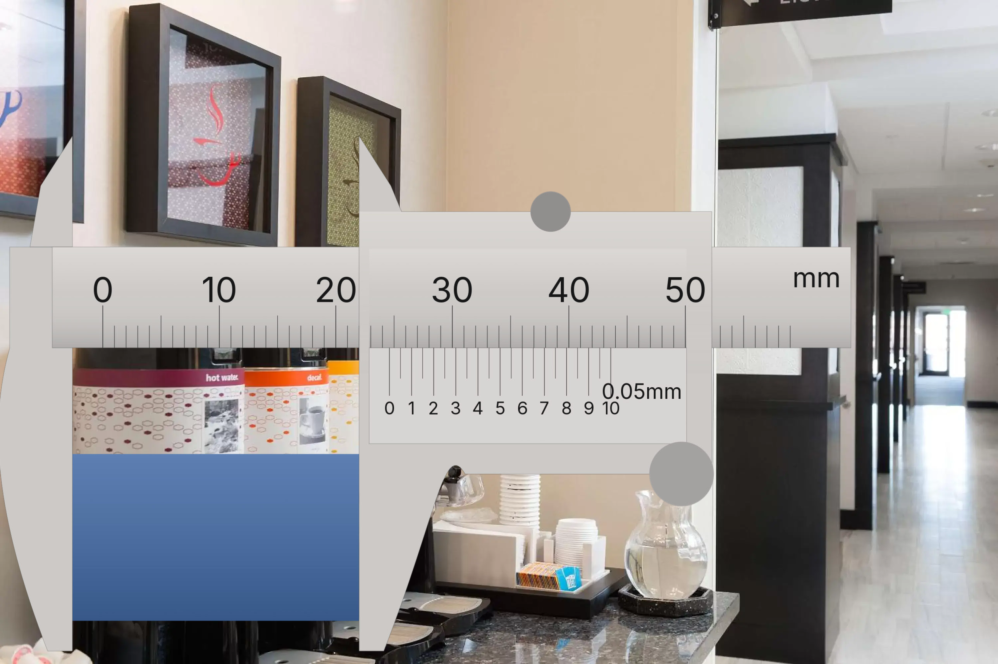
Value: **24.6** mm
